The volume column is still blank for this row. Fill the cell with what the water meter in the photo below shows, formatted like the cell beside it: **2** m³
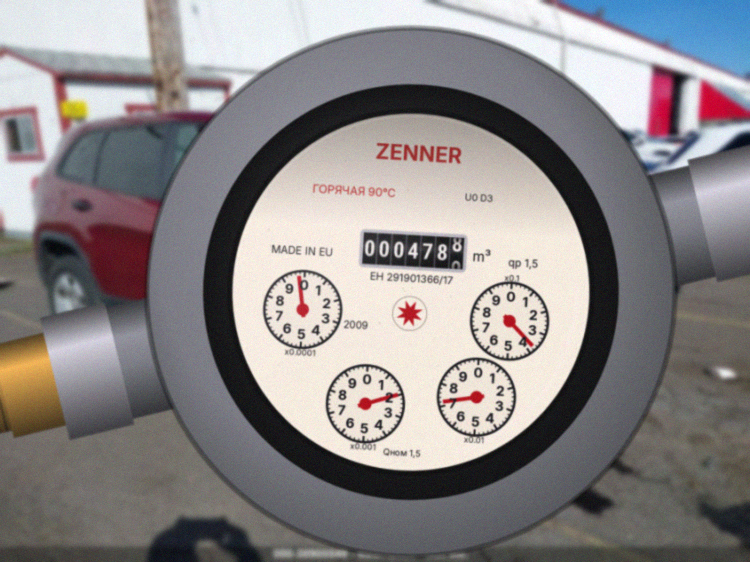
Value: **4788.3719** m³
